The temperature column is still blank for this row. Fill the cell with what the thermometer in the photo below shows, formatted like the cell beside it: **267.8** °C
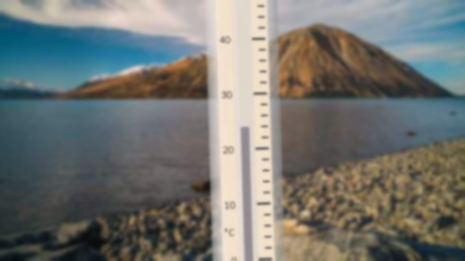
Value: **24** °C
